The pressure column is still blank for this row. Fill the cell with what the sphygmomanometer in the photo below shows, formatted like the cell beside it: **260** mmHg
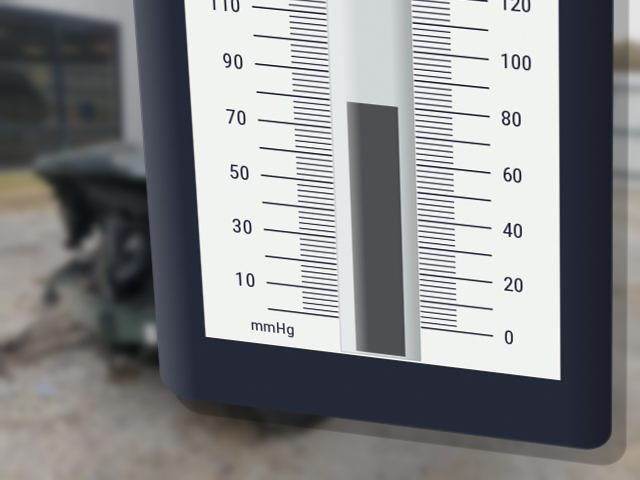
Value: **80** mmHg
